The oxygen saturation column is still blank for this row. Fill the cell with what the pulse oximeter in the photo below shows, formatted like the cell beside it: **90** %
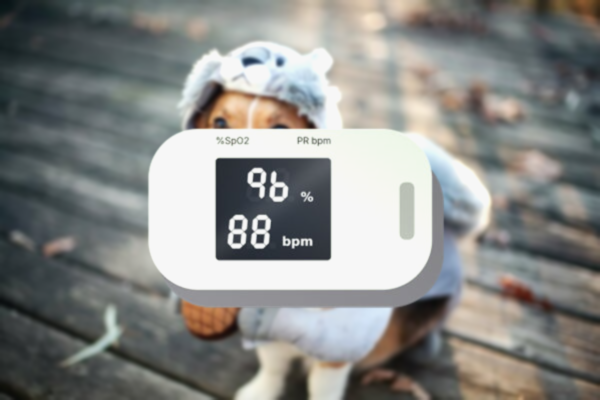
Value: **96** %
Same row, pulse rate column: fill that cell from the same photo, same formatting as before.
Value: **88** bpm
